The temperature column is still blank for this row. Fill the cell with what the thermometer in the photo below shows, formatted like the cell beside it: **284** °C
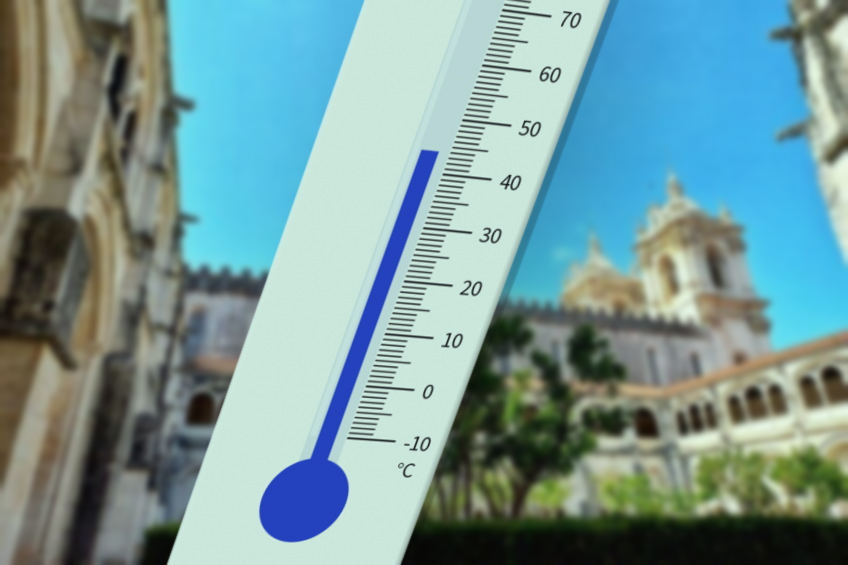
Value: **44** °C
